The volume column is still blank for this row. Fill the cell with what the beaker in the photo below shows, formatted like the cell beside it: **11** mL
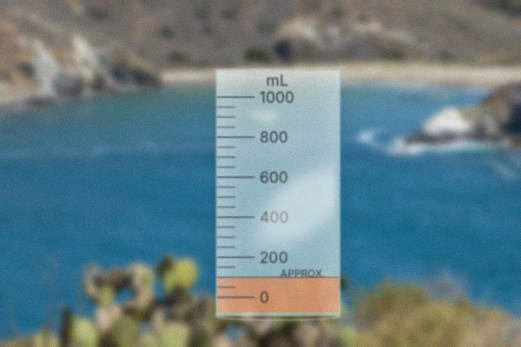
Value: **100** mL
